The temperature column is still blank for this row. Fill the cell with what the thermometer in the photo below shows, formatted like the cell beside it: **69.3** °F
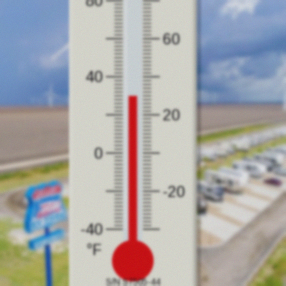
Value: **30** °F
